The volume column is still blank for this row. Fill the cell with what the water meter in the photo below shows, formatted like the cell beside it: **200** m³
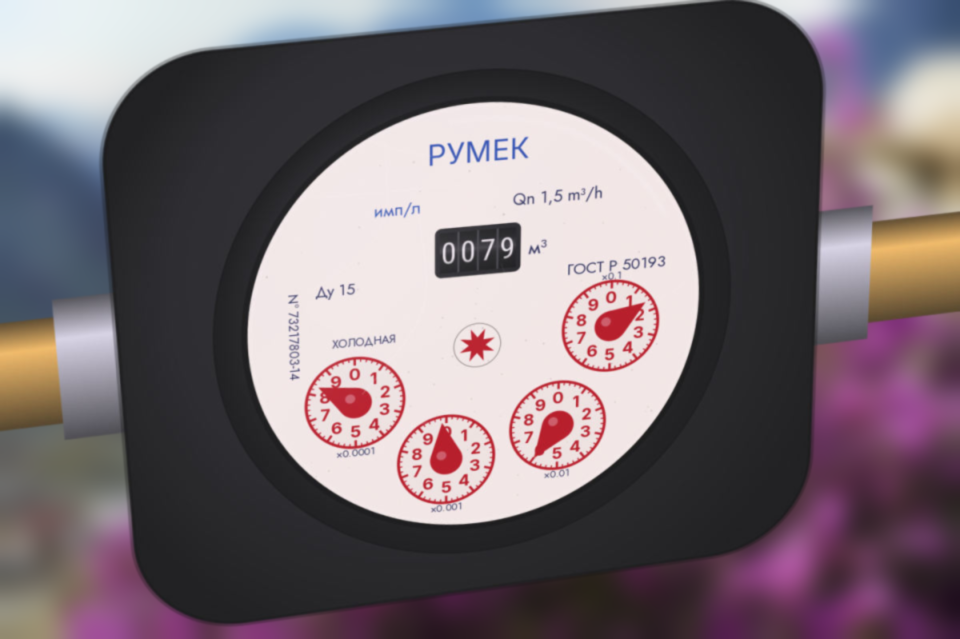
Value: **79.1598** m³
